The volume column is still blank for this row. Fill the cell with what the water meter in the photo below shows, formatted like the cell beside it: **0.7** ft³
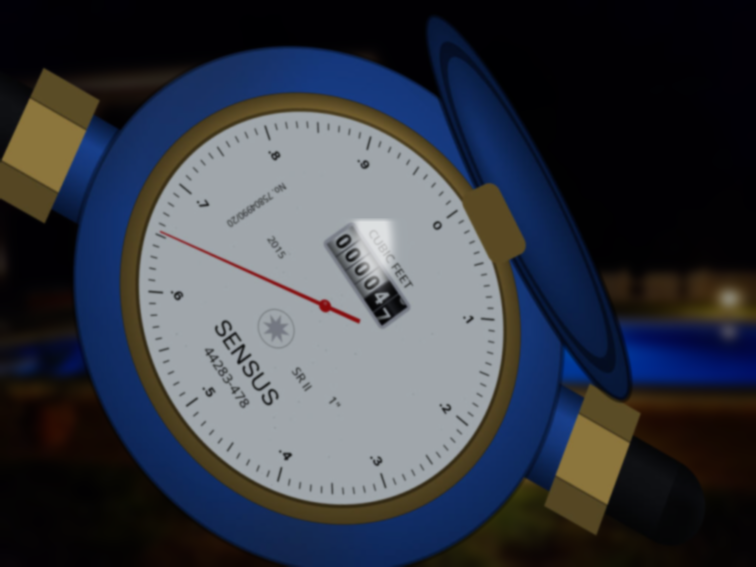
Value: **46.65** ft³
